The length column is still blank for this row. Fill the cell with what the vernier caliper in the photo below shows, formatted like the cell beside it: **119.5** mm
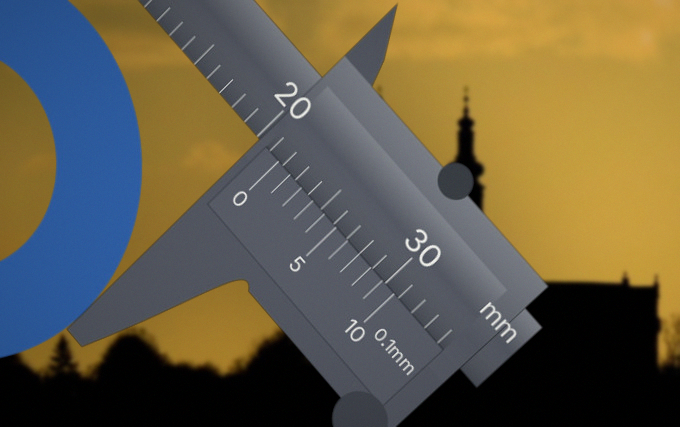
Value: **21.7** mm
